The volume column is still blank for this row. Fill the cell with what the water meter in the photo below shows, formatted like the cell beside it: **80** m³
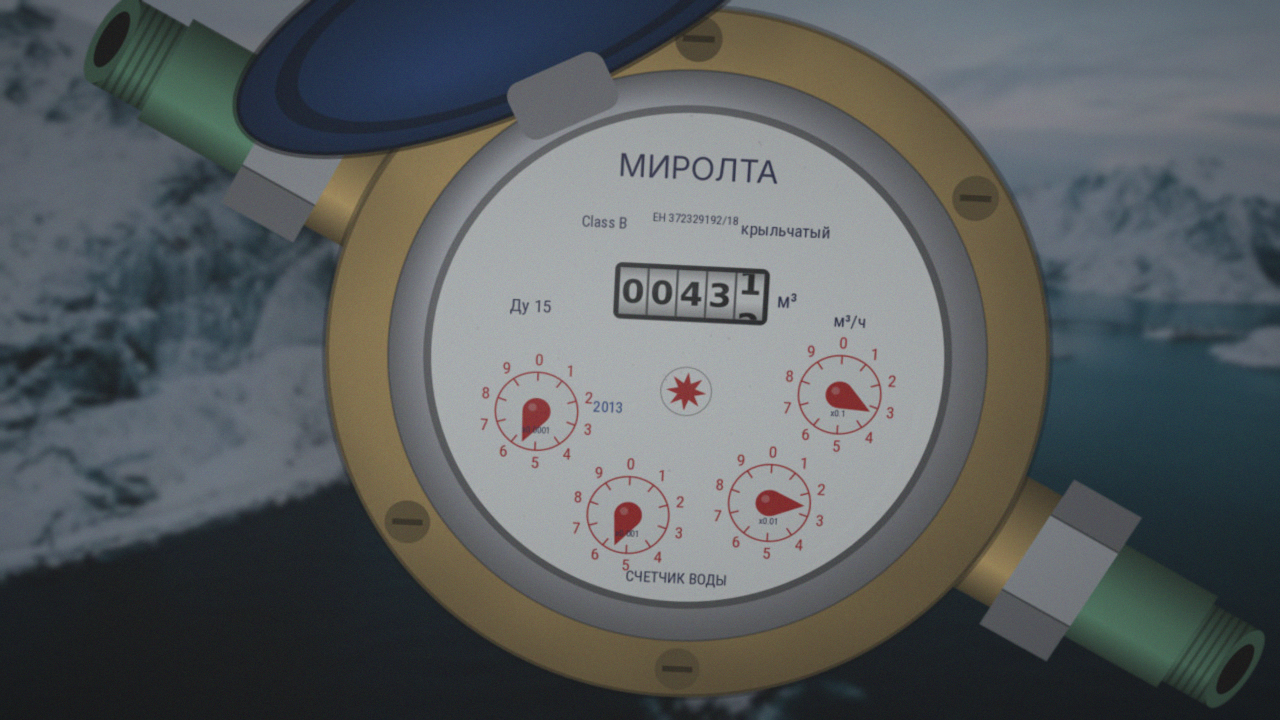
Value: **431.3255** m³
